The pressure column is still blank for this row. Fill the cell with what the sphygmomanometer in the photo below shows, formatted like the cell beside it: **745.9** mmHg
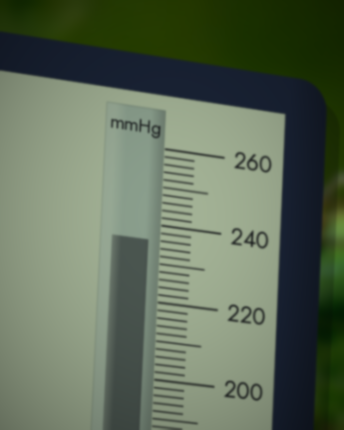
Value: **236** mmHg
